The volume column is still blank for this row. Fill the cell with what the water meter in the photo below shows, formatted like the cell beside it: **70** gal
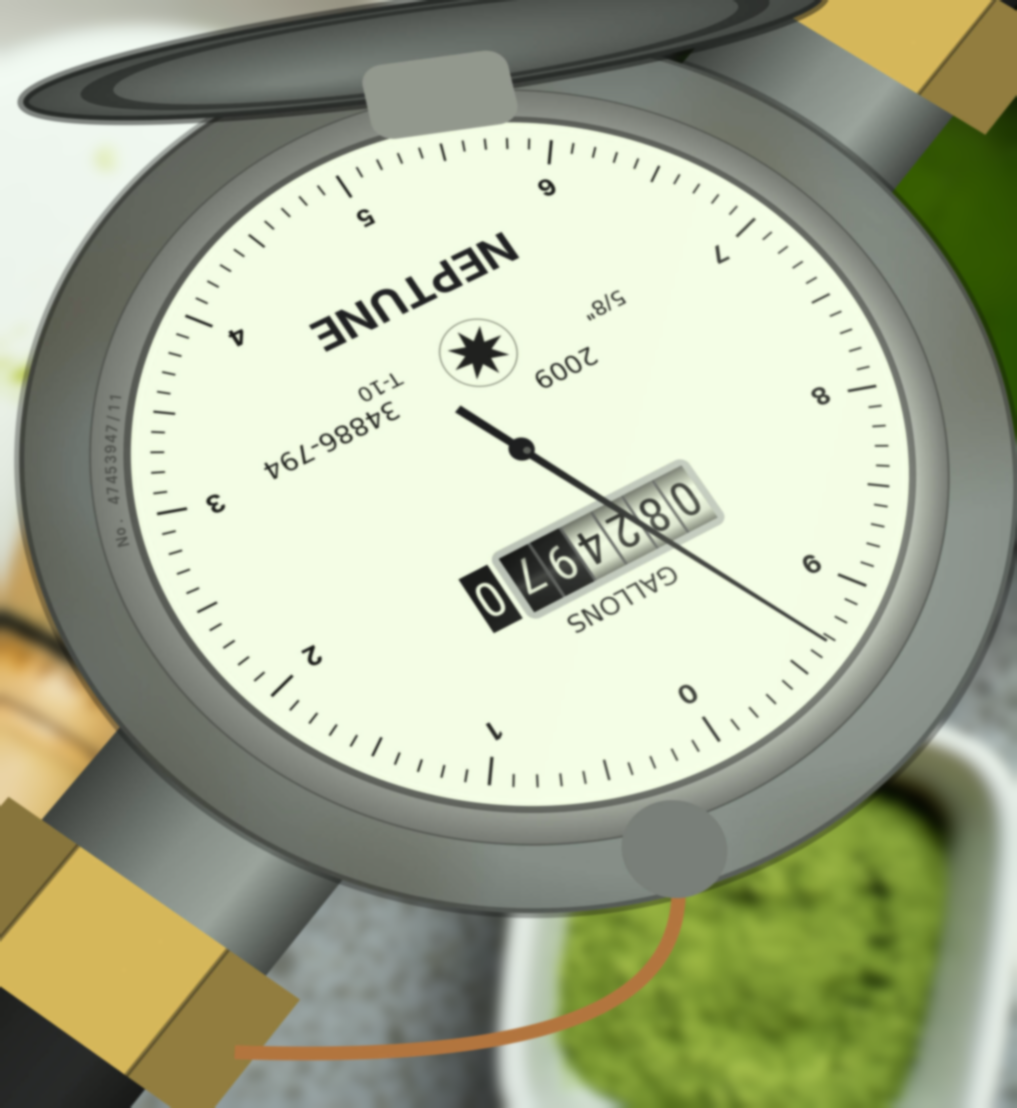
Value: **824969.3** gal
